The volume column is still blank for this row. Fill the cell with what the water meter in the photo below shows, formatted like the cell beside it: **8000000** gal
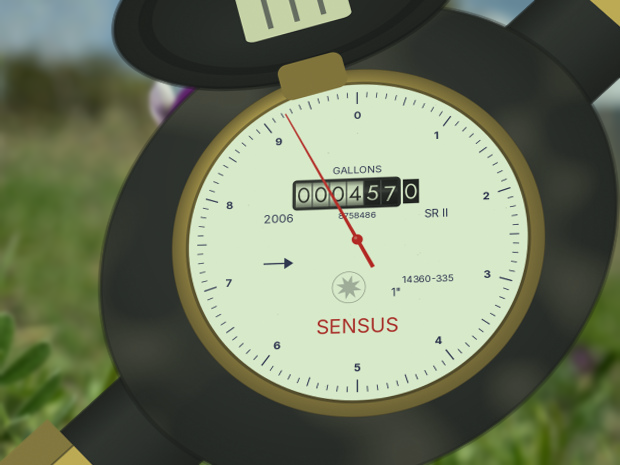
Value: **4569.2** gal
